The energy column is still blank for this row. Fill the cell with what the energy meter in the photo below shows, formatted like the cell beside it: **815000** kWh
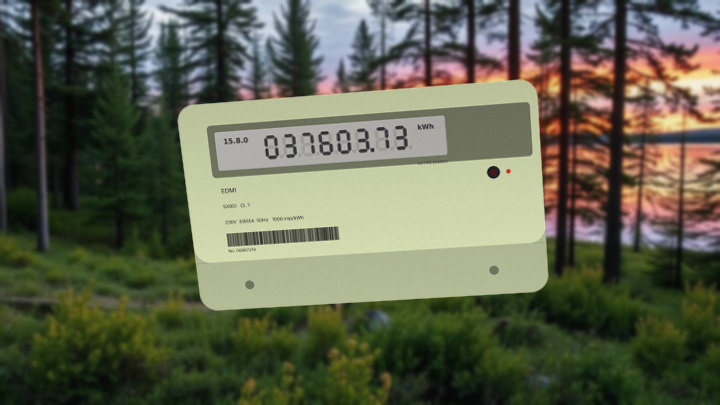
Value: **37603.73** kWh
